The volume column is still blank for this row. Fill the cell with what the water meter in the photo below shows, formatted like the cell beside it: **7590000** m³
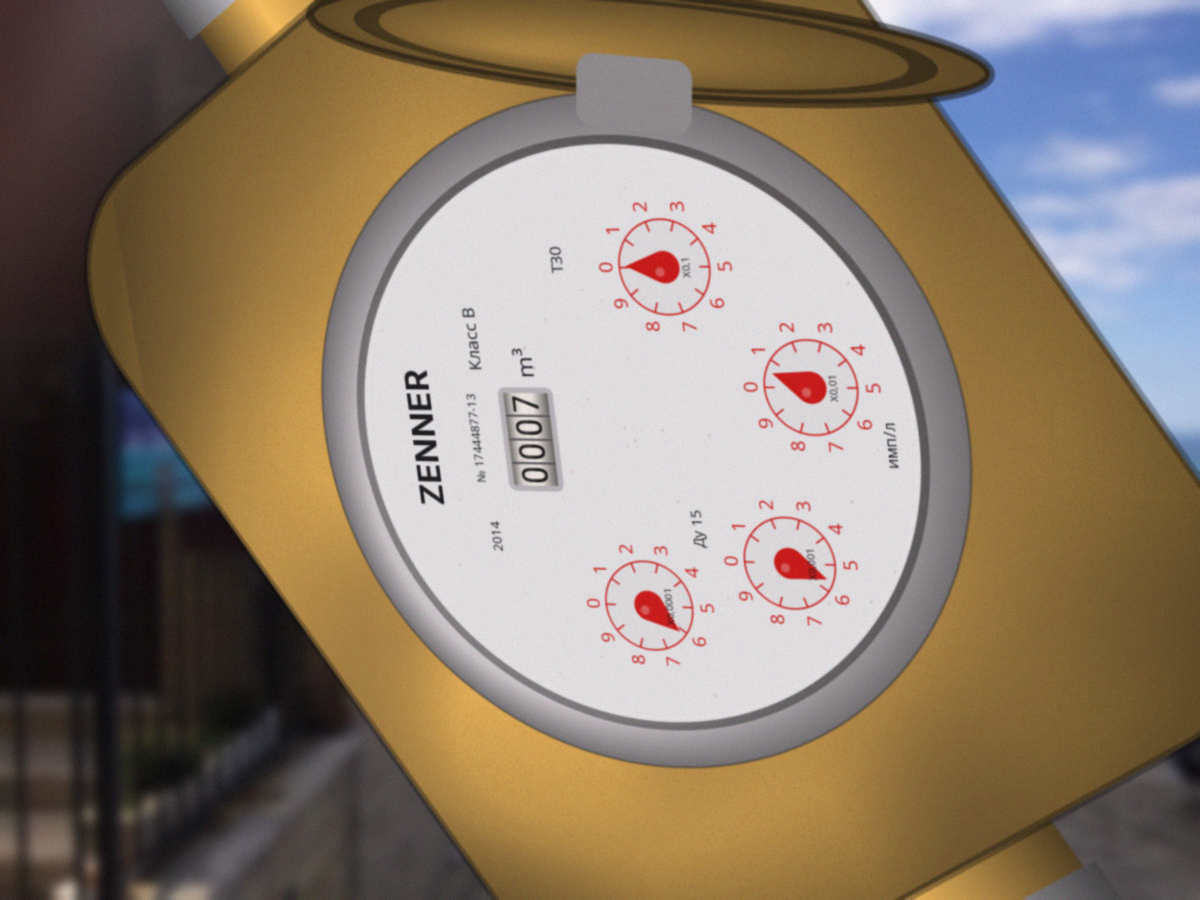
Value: **7.0056** m³
